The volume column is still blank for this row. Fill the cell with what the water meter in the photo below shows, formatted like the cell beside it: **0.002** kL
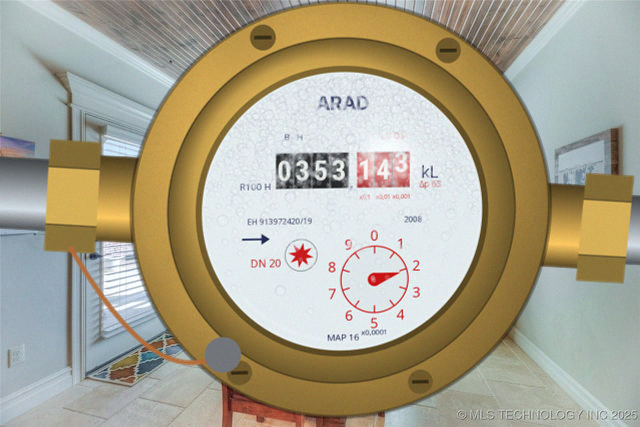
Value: **353.1432** kL
